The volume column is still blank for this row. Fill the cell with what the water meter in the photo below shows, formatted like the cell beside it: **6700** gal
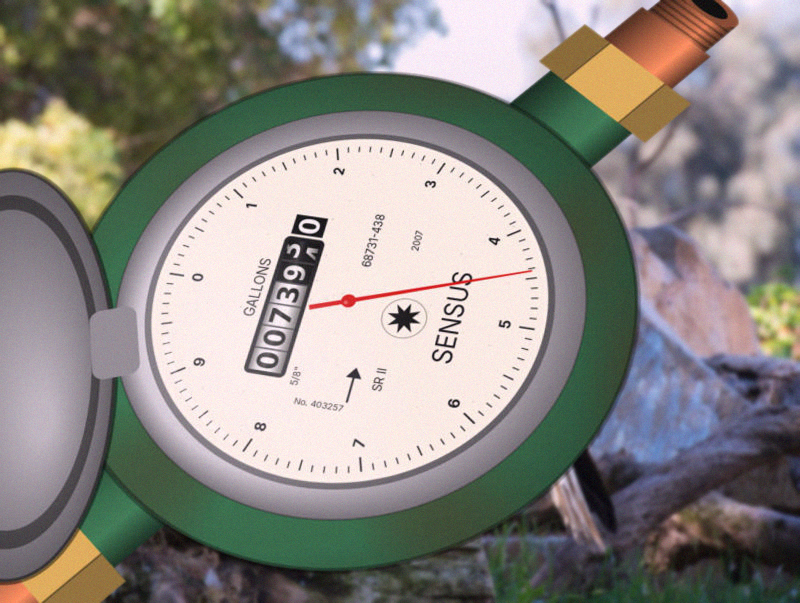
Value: **73934.4** gal
